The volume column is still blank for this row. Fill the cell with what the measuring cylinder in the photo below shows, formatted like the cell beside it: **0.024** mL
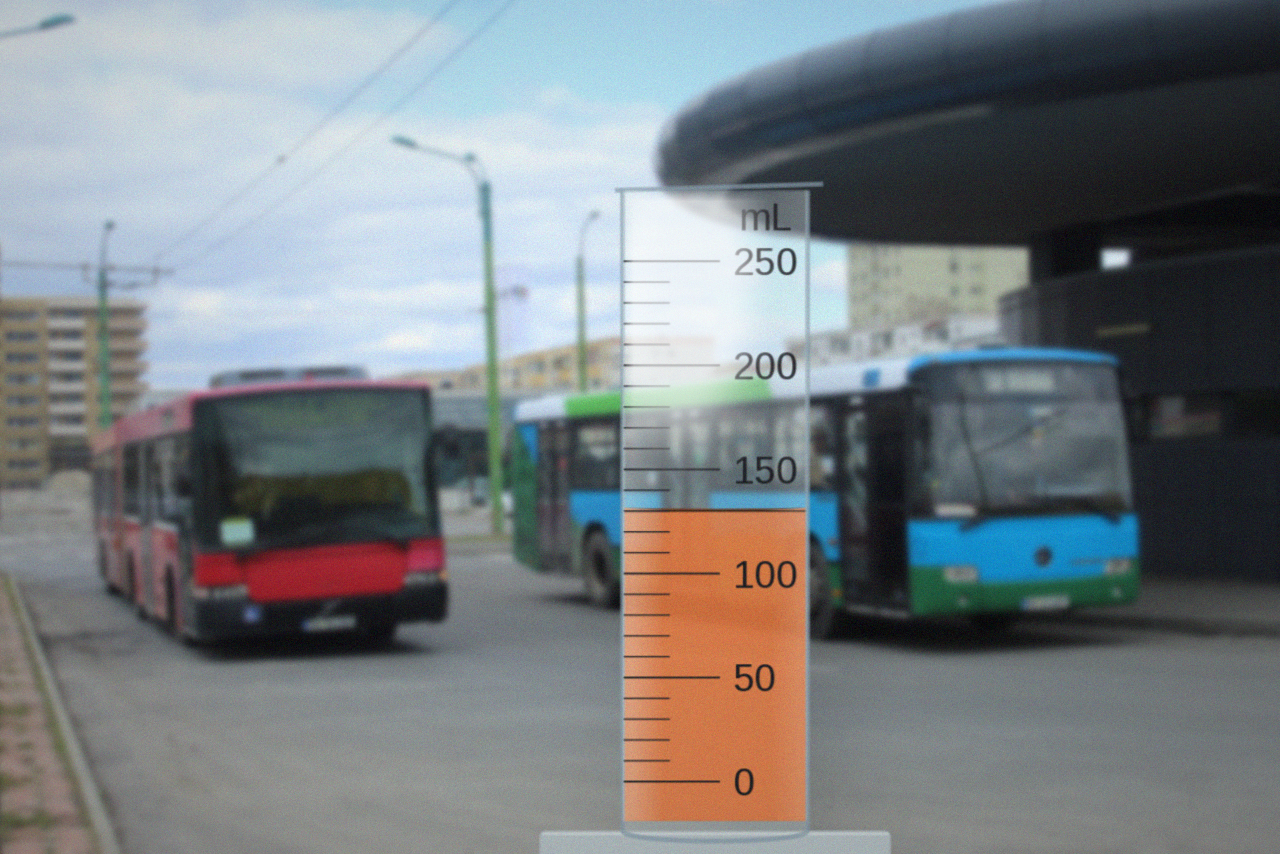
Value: **130** mL
